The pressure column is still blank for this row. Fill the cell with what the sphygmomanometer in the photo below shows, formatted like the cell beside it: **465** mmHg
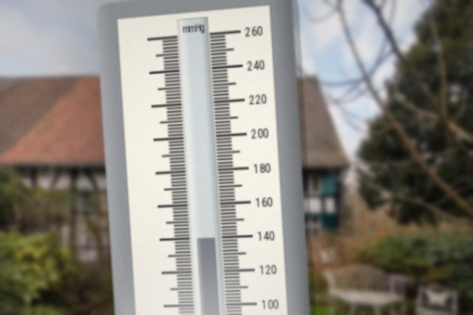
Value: **140** mmHg
